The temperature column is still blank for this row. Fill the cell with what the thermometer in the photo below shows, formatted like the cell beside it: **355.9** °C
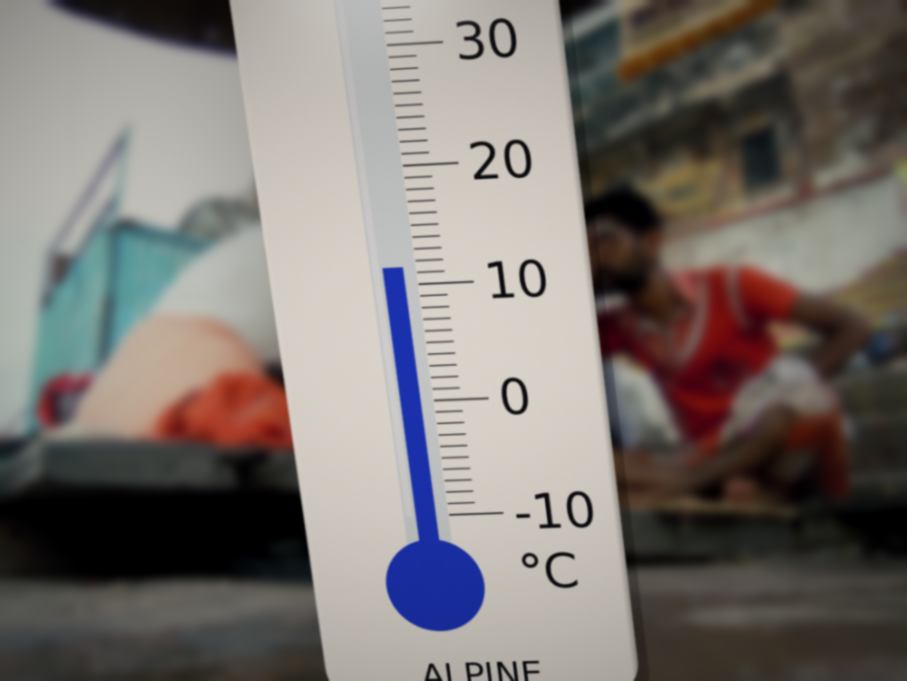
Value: **11.5** °C
